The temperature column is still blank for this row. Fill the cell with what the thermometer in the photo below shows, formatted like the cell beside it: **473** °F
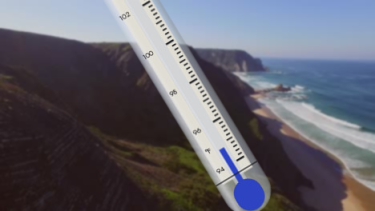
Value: **94.8** °F
